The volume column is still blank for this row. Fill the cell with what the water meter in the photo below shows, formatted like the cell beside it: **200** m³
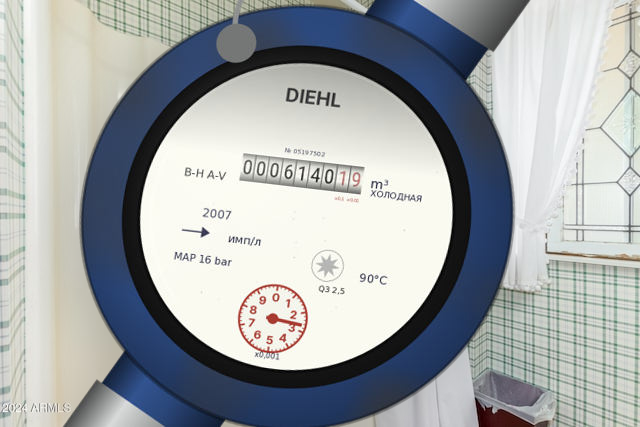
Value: **6140.192** m³
